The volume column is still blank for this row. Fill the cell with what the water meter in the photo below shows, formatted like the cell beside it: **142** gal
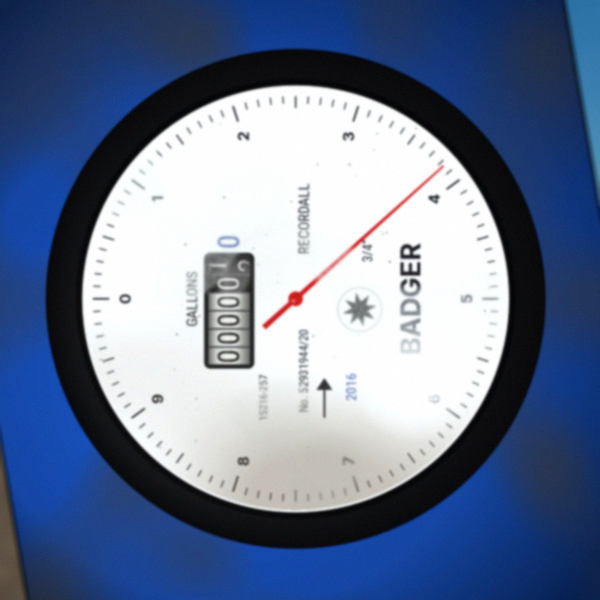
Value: **13.8** gal
